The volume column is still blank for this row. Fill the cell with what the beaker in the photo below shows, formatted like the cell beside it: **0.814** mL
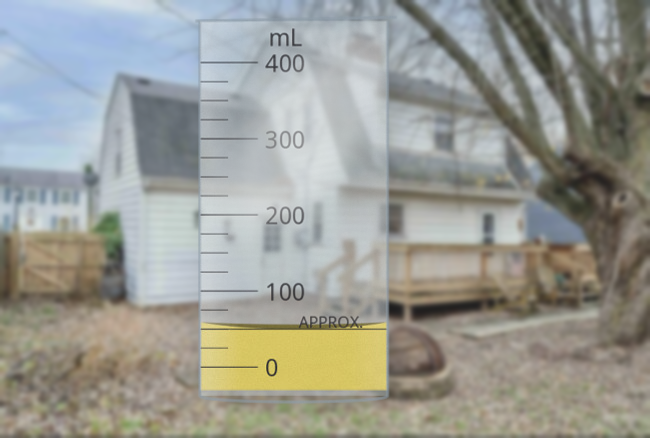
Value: **50** mL
